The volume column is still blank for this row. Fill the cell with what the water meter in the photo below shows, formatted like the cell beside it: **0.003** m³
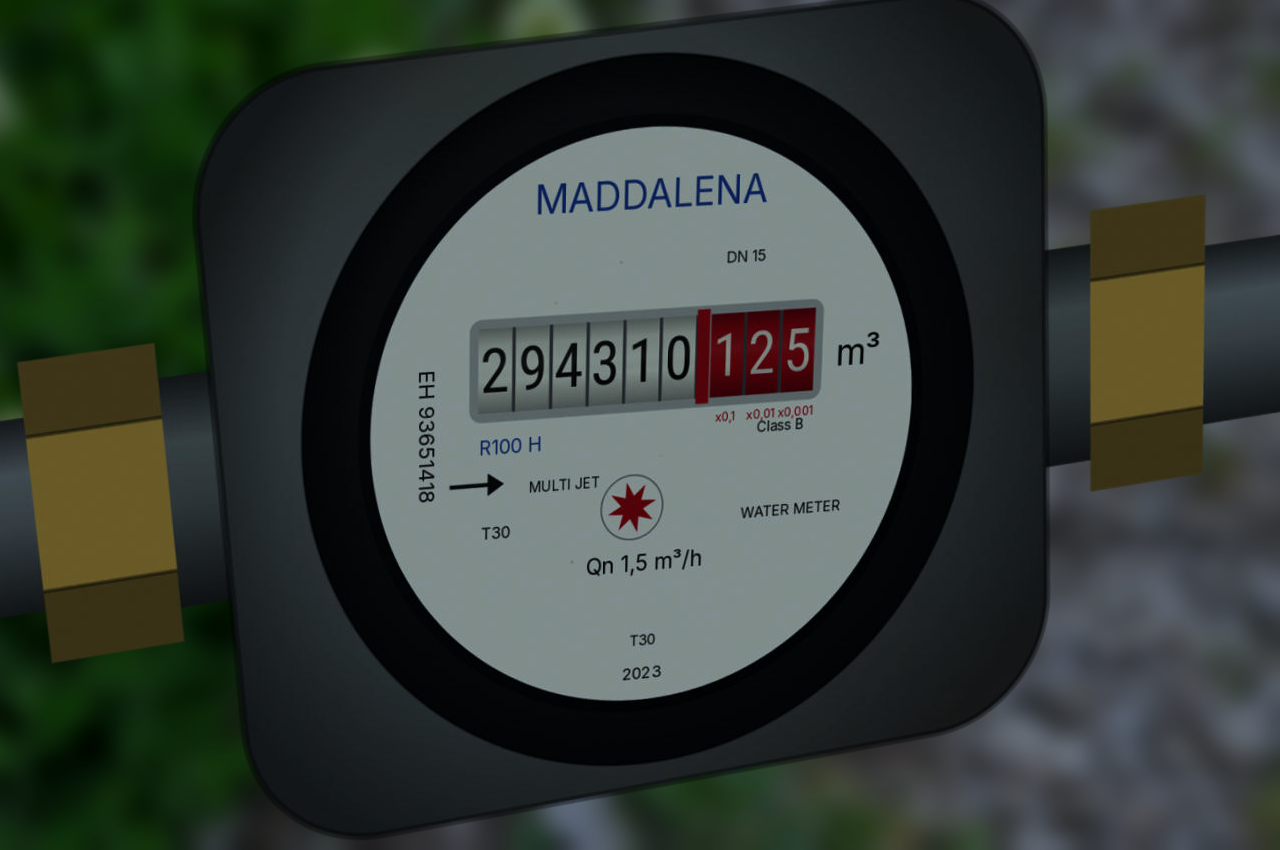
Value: **294310.125** m³
